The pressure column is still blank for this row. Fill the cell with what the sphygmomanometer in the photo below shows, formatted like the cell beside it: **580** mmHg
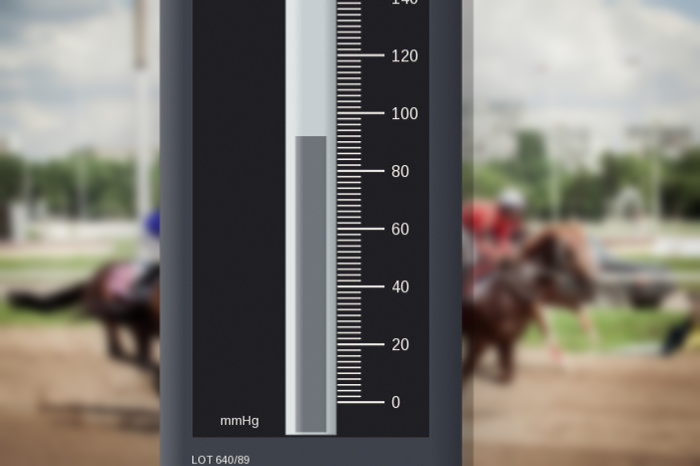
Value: **92** mmHg
